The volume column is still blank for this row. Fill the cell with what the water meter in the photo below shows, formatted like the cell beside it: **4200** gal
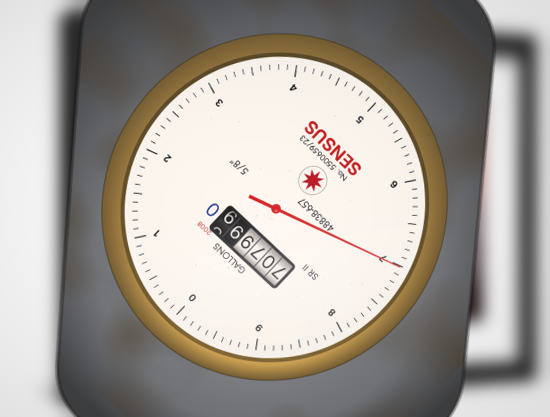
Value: **7079987.0** gal
